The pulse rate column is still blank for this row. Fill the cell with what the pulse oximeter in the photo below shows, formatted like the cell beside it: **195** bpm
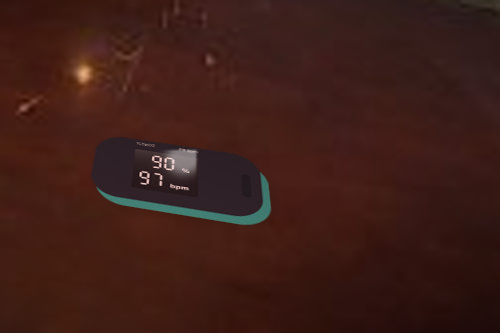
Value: **97** bpm
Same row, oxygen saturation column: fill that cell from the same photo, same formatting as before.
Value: **90** %
